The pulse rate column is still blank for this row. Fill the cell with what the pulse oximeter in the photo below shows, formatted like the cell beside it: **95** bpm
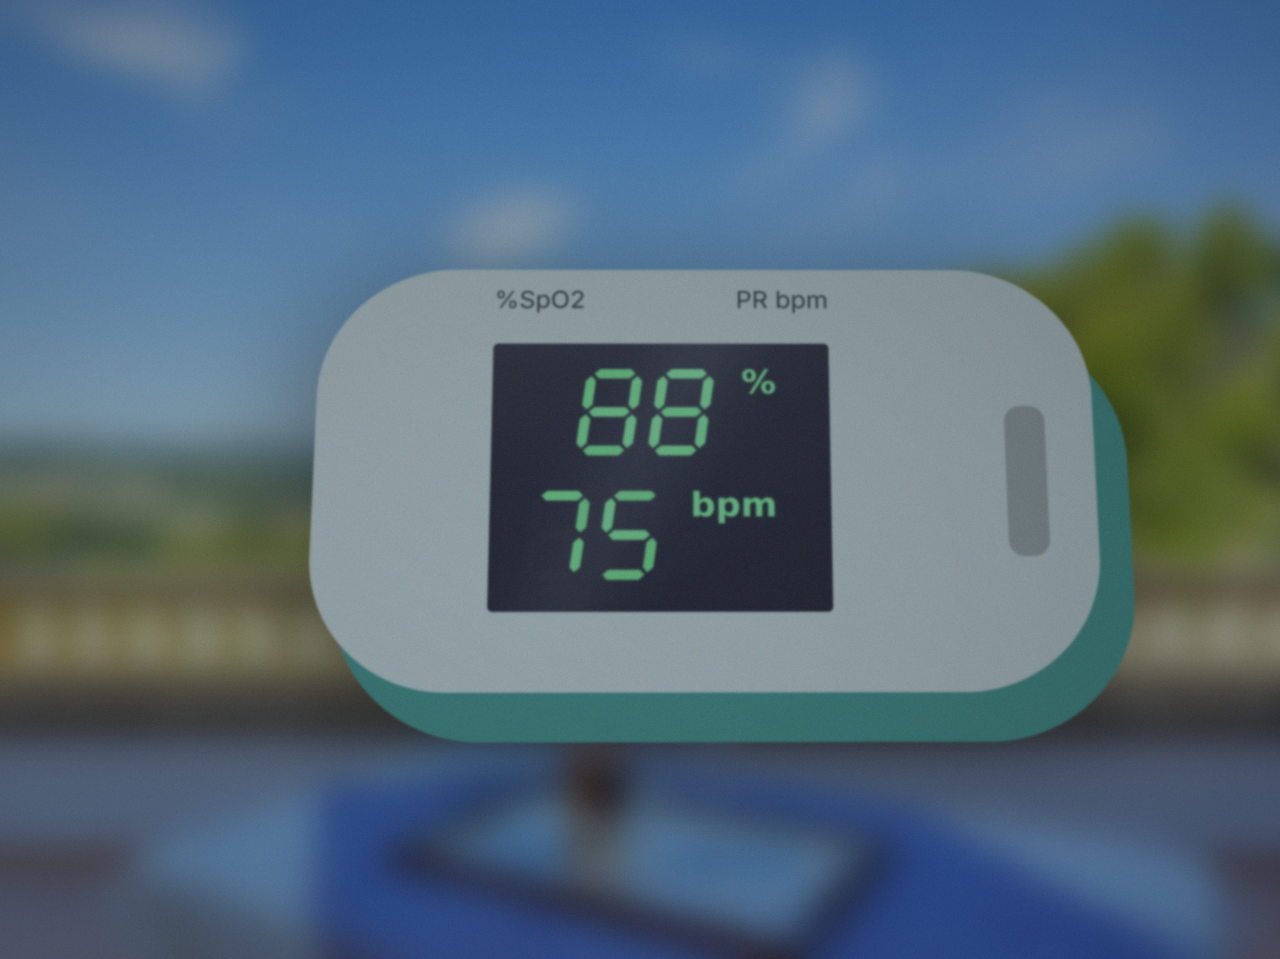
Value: **75** bpm
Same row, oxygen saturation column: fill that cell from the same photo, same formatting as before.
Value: **88** %
